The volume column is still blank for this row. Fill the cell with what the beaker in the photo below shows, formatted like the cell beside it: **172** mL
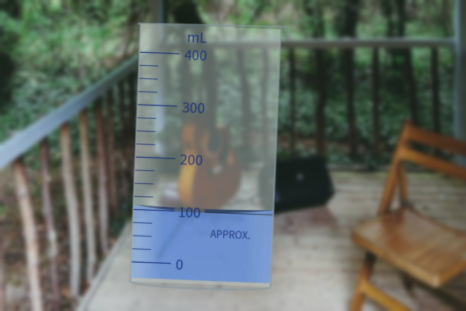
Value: **100** mL
